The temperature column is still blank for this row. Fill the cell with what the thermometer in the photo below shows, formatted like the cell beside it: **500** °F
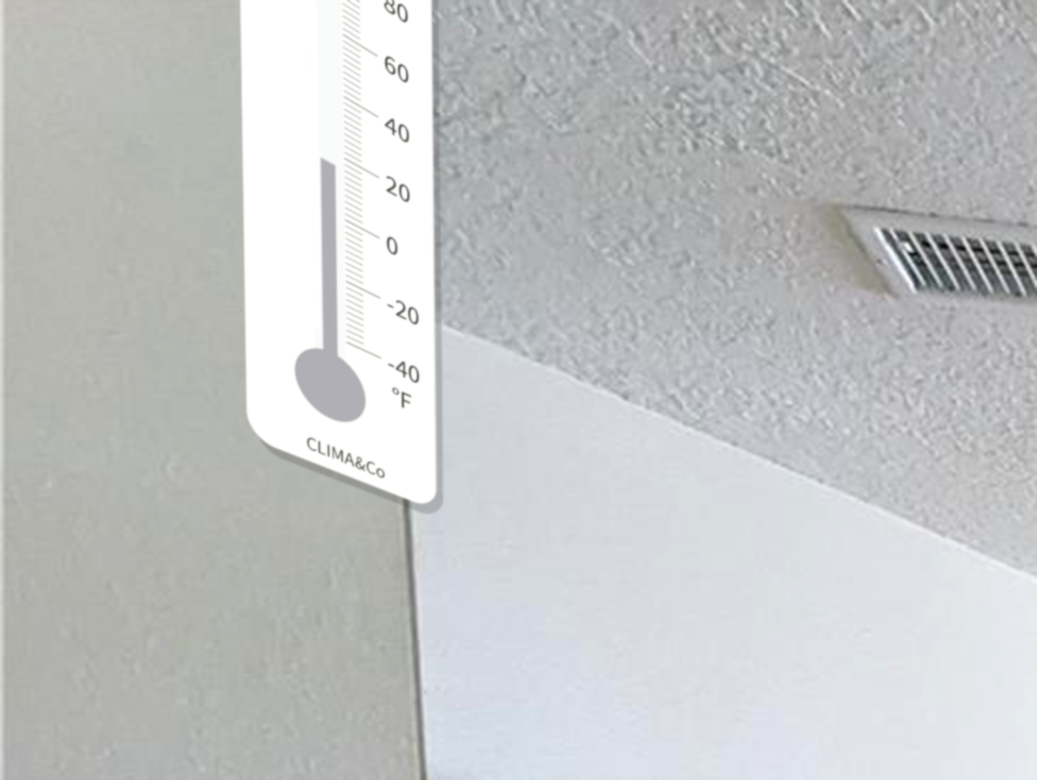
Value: **16** °F
